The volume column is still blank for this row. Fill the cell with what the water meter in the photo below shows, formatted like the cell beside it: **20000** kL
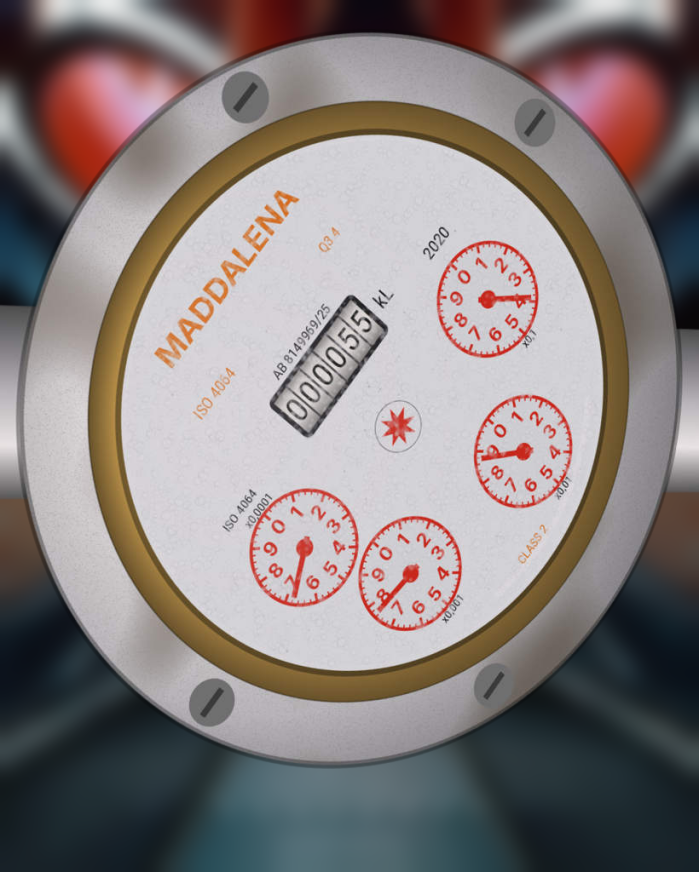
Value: **55.3876** kL
